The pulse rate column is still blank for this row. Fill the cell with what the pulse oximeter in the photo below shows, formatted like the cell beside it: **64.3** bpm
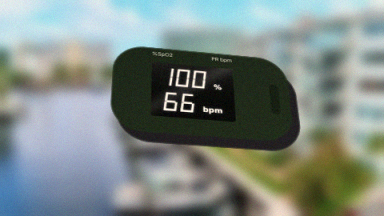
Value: **66** bpm
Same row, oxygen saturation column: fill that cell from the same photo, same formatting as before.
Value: **100** %
